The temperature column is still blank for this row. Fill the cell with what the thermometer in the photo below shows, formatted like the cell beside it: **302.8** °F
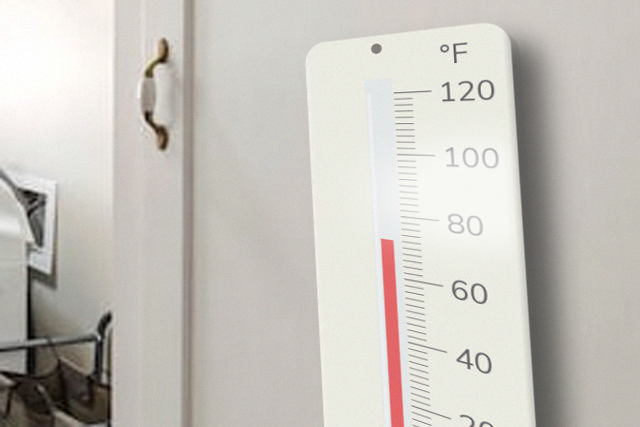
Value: **72** °F
